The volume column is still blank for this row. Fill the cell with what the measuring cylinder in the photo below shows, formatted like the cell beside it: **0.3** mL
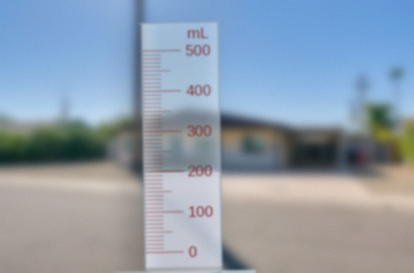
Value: **200** mL
